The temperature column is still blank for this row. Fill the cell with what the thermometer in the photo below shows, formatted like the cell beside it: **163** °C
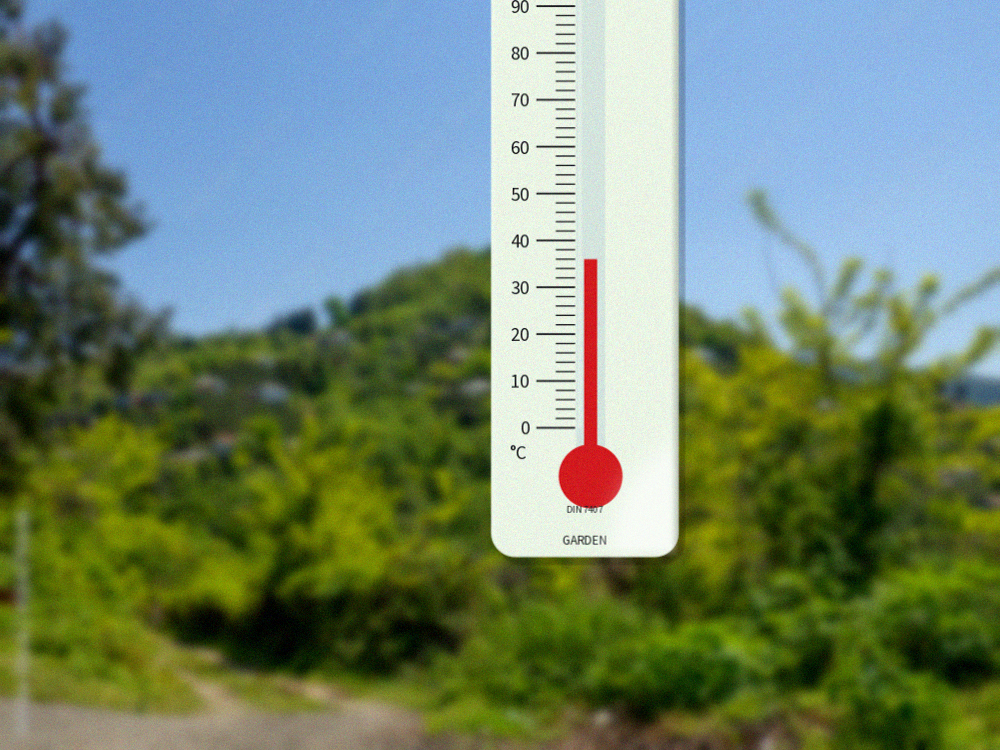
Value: **36** °C
